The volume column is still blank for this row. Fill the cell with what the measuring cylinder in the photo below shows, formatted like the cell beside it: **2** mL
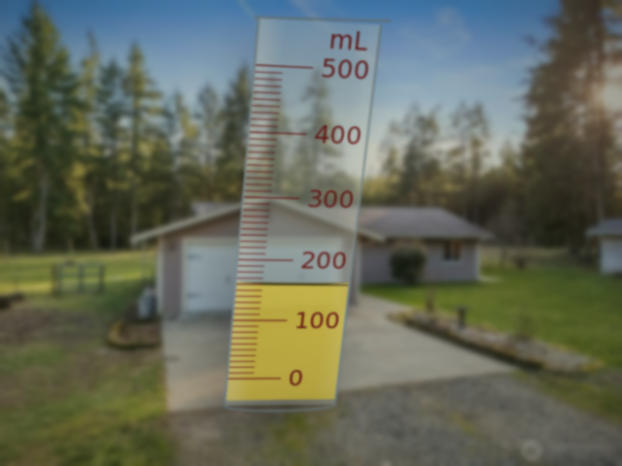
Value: **160** mL
